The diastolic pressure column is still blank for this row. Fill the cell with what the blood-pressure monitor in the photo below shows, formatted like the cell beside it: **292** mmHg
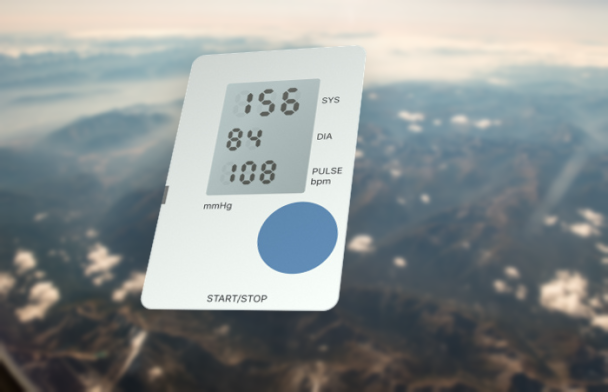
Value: **84** mmHg
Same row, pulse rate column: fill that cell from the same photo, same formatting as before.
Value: **108** bpm
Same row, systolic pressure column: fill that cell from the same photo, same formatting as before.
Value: **156** mmHg
